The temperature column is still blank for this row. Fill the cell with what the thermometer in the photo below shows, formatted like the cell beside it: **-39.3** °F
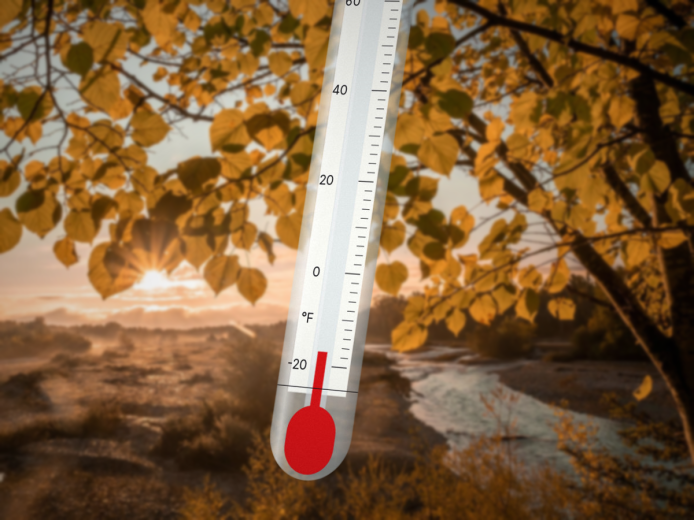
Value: **-17** °F
